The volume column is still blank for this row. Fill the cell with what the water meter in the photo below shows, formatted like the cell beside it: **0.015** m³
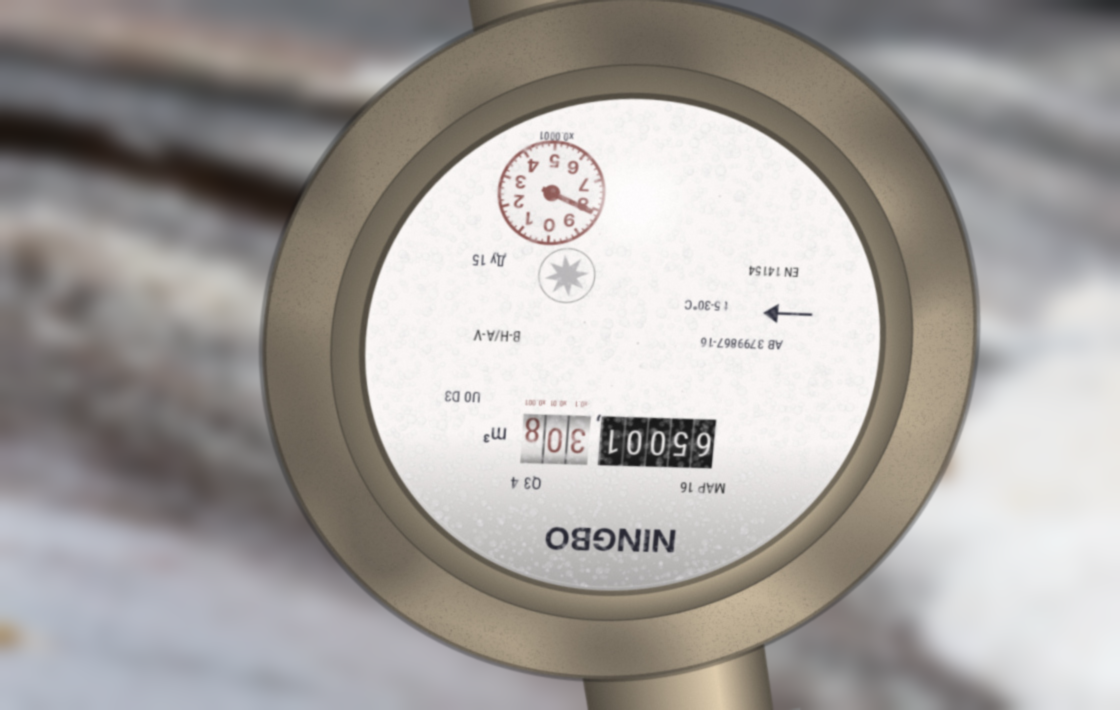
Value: **65001.3078** m³
